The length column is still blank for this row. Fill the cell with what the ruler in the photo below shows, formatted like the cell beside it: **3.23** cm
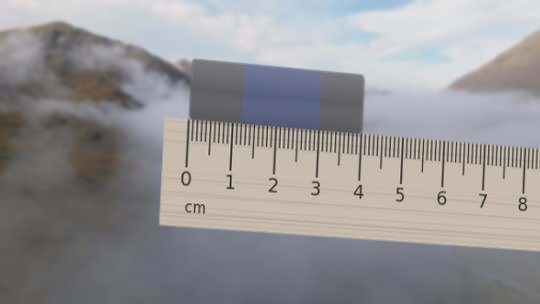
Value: **4** cm
